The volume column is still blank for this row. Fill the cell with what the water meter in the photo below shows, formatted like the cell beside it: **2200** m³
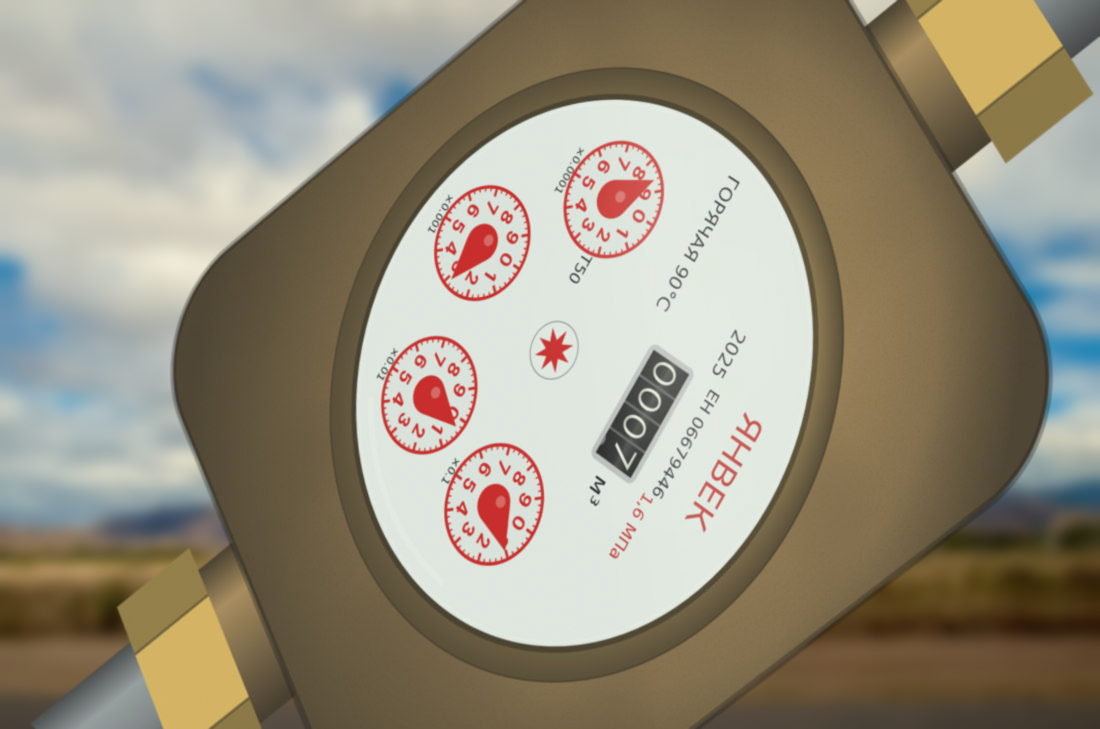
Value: **7.1028** m³
